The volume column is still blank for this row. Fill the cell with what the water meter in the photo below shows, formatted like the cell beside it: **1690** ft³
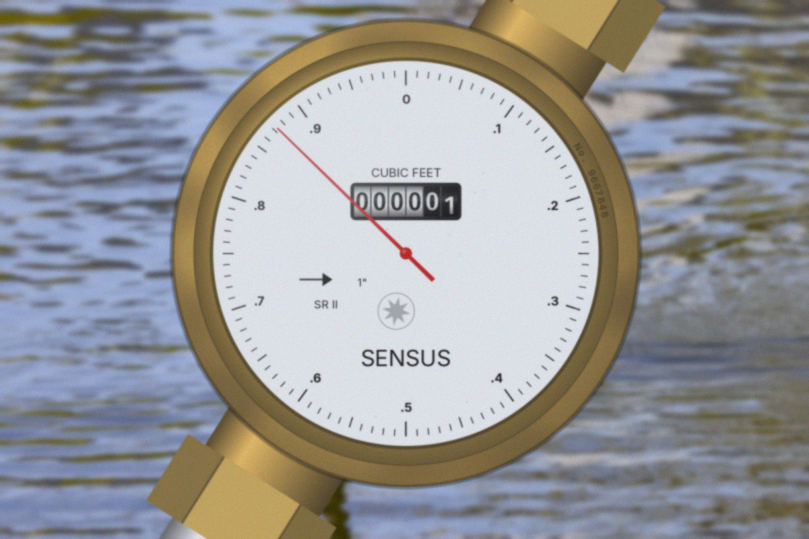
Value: **0.87** ft³
